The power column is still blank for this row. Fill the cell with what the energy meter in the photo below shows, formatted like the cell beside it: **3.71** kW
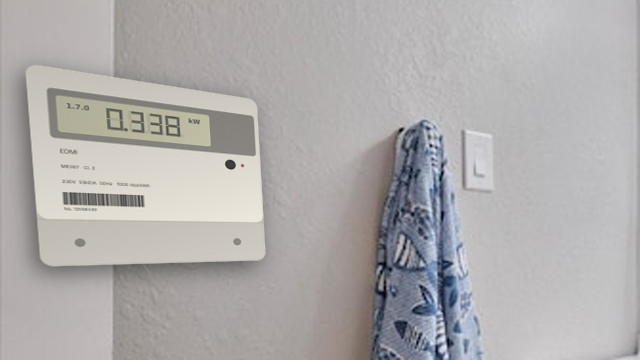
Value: **0.338** kW
